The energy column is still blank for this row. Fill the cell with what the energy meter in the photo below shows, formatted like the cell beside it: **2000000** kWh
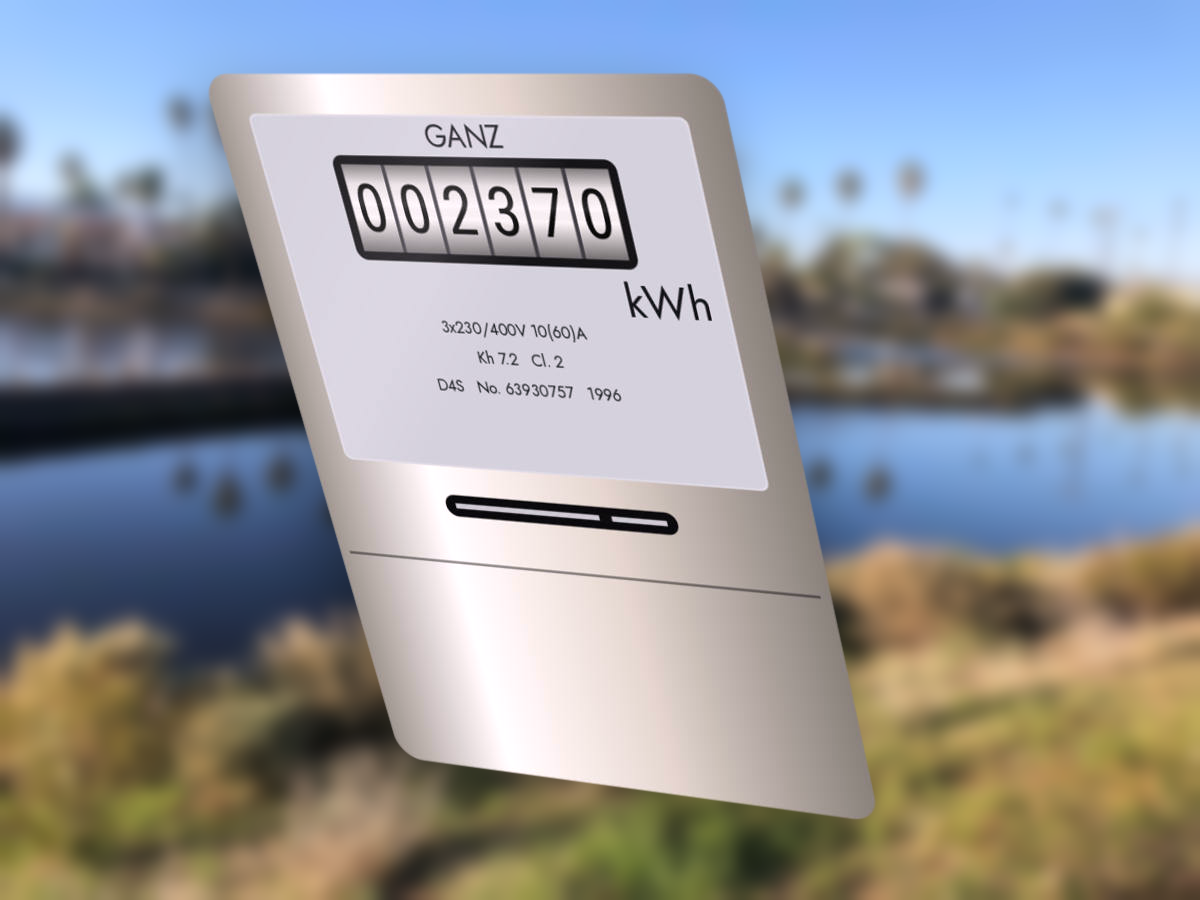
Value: **2370** kWh
